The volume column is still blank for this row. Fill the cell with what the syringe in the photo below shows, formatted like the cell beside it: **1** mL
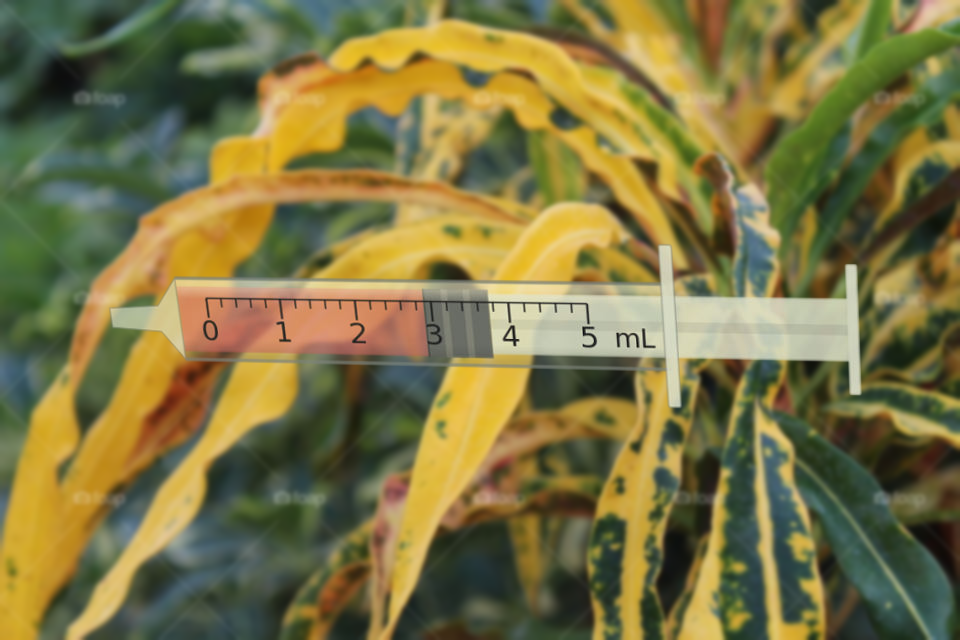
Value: **2.9** mL
